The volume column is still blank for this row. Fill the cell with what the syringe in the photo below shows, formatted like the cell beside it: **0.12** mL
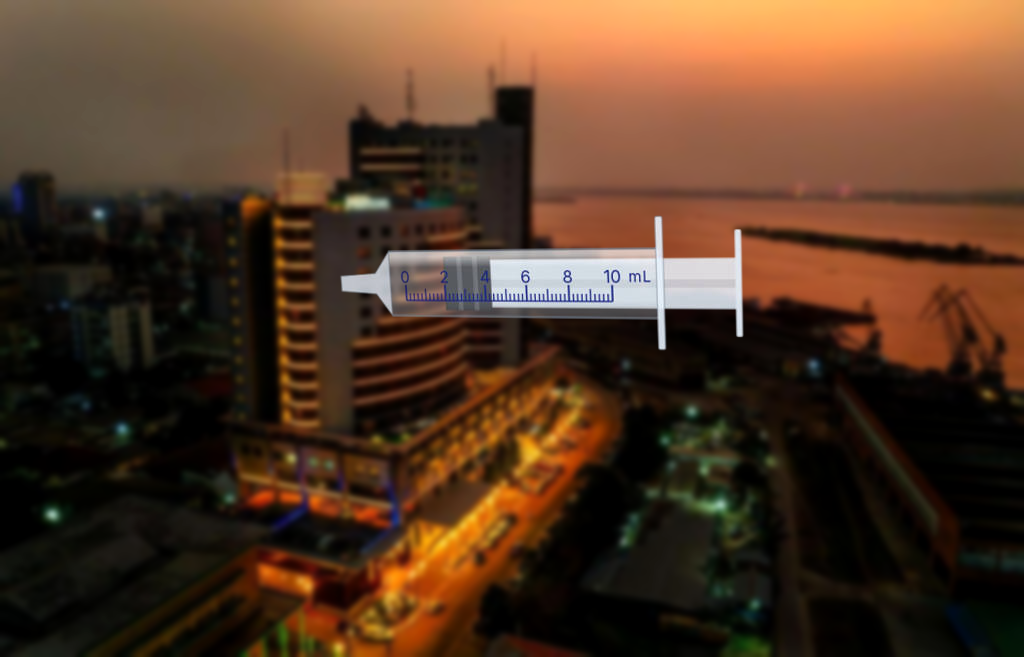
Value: **2** mL
